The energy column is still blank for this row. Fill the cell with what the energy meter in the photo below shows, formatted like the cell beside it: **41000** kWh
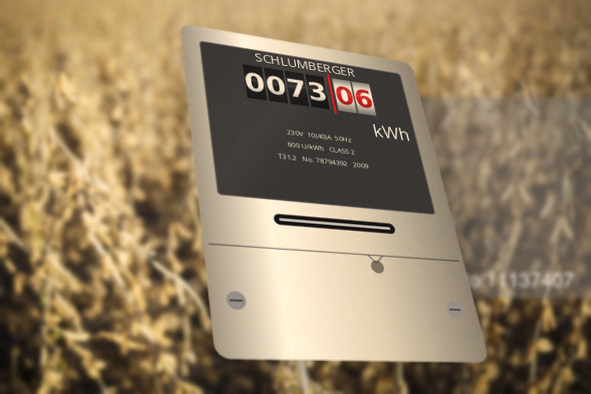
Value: **73.06** kWh
